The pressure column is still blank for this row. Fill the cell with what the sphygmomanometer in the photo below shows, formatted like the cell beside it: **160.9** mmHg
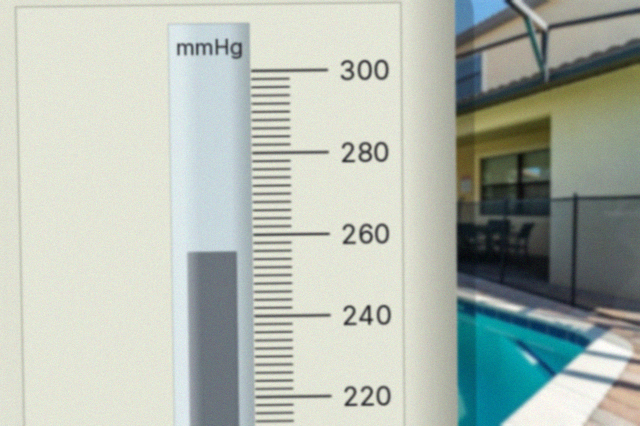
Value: **256** mmHg
